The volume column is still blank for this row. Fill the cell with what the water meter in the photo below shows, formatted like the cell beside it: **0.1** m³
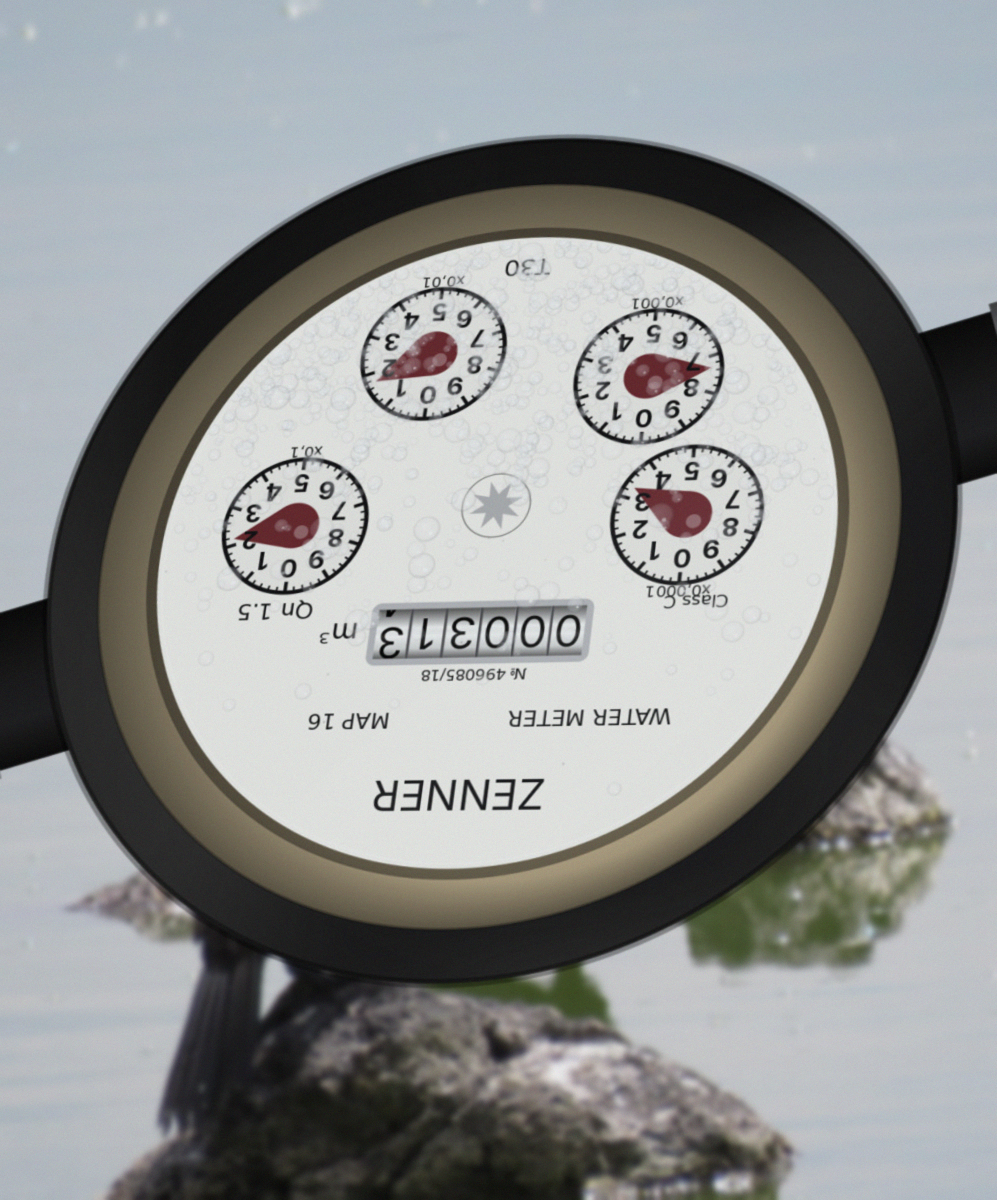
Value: **313.2173** m³
